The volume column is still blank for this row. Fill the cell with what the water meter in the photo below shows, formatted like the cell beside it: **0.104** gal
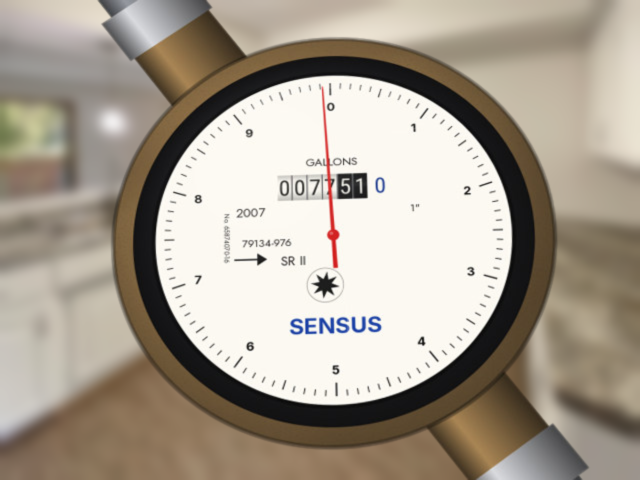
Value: **77509.9** gal
